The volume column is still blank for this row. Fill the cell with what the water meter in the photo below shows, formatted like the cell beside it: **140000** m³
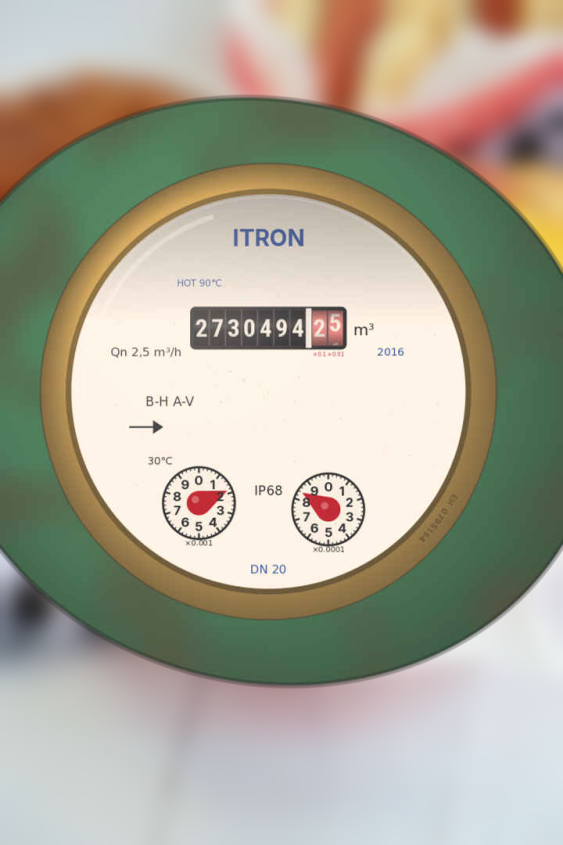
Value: **2730494.2518** m³
